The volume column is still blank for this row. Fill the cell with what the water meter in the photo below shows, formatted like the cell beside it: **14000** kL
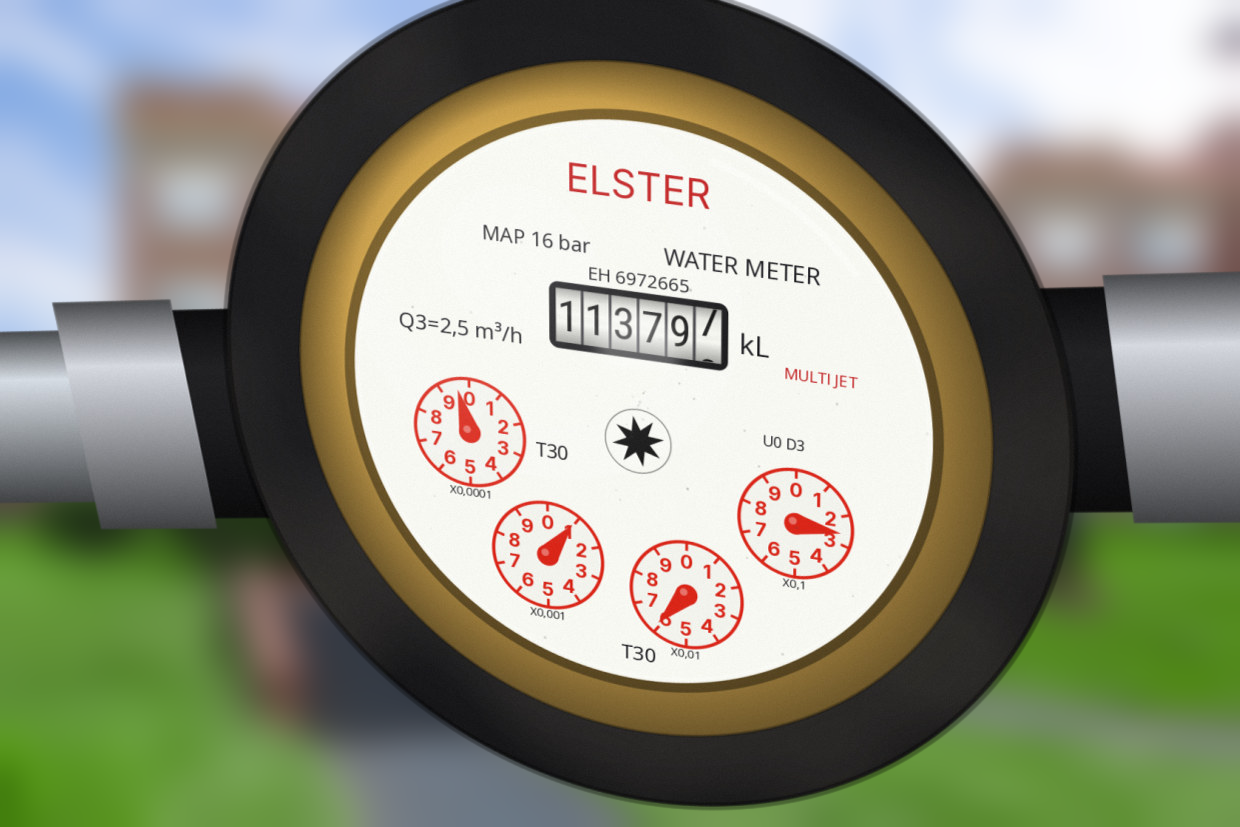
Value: **113797.2609** kL
